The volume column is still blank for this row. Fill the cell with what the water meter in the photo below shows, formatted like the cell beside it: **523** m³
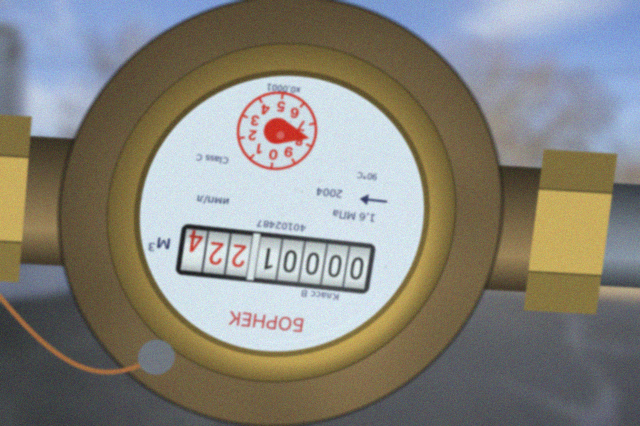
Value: **1.2237** m³
